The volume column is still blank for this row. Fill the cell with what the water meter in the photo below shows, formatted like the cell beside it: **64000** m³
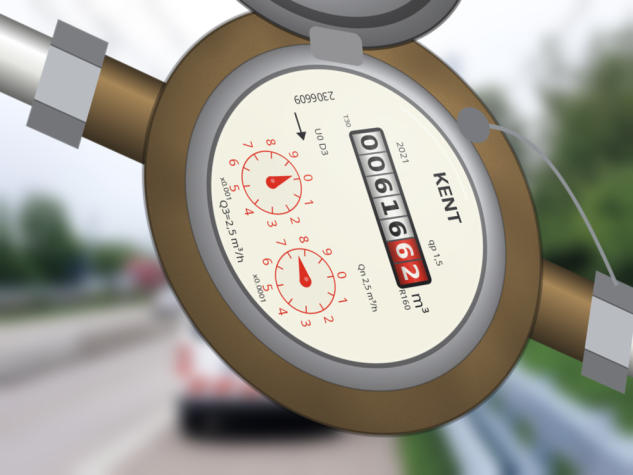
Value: **616.6197** m³
